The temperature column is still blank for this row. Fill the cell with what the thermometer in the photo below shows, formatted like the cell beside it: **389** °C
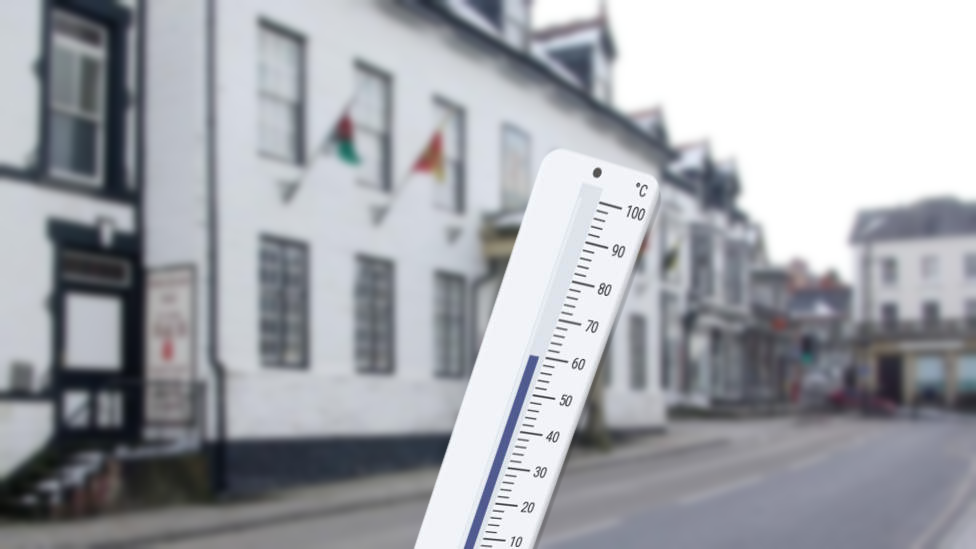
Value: **60** °C
